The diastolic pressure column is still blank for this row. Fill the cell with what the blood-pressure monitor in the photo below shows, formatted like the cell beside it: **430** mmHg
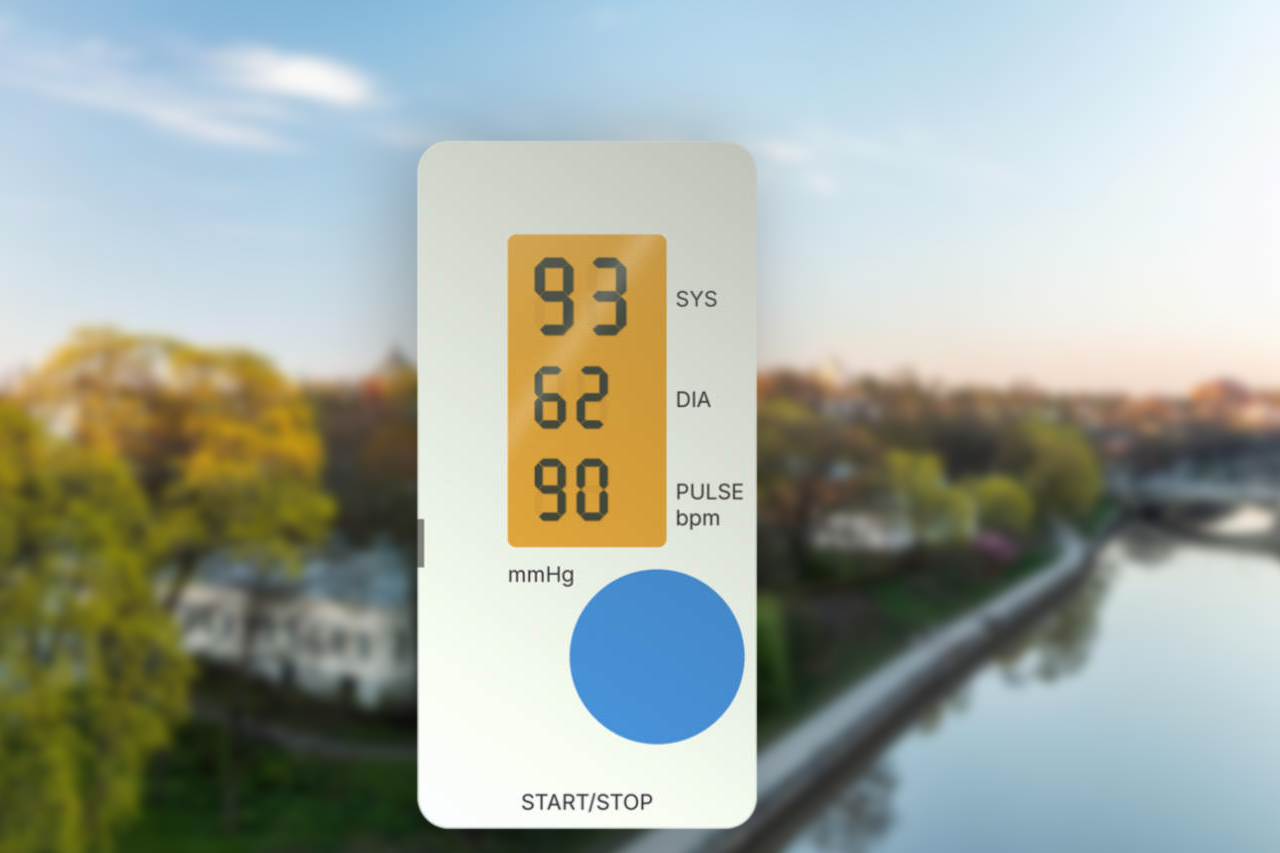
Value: **62** mmHg
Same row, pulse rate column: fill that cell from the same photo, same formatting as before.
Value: **90** bpm
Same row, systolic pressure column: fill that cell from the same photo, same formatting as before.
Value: **93** mmHg
